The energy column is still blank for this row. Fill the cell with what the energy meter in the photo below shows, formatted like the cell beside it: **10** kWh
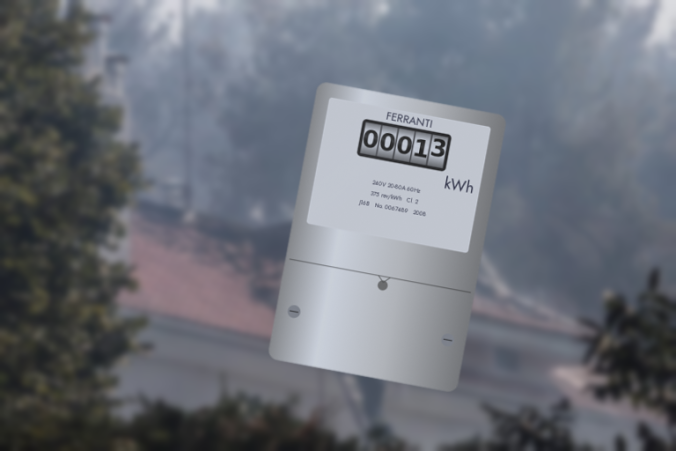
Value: **13** kWh
